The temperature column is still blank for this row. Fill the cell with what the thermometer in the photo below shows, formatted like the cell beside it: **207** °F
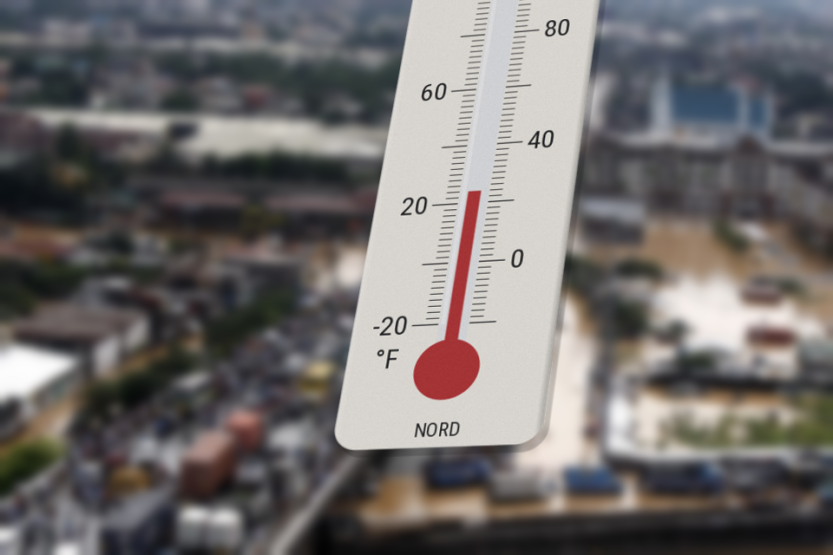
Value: **24** °F
